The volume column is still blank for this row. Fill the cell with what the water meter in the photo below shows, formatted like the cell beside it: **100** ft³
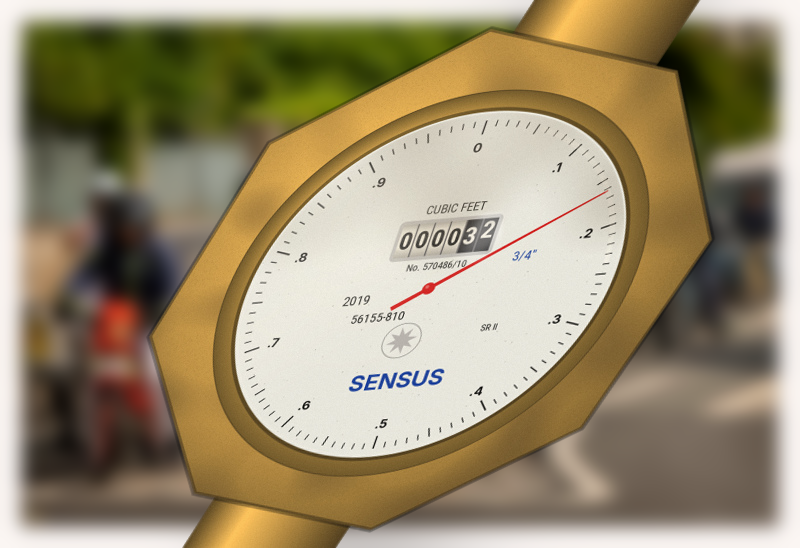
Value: **32.16** ft³
